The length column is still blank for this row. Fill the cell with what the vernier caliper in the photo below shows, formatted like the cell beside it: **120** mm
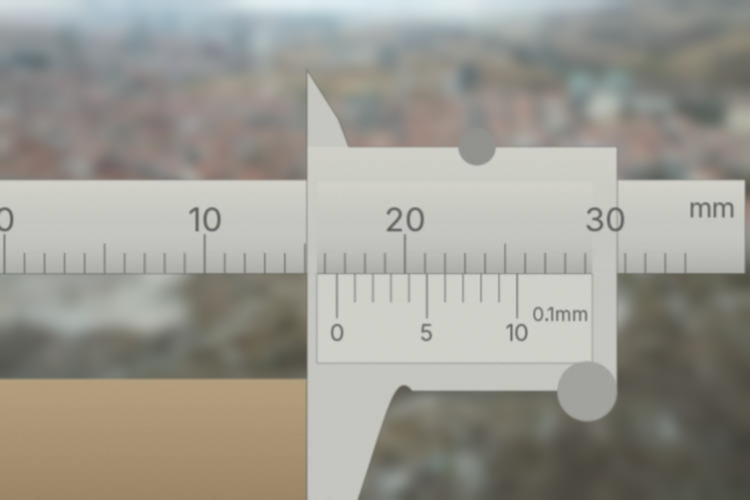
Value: **16.6** mm
